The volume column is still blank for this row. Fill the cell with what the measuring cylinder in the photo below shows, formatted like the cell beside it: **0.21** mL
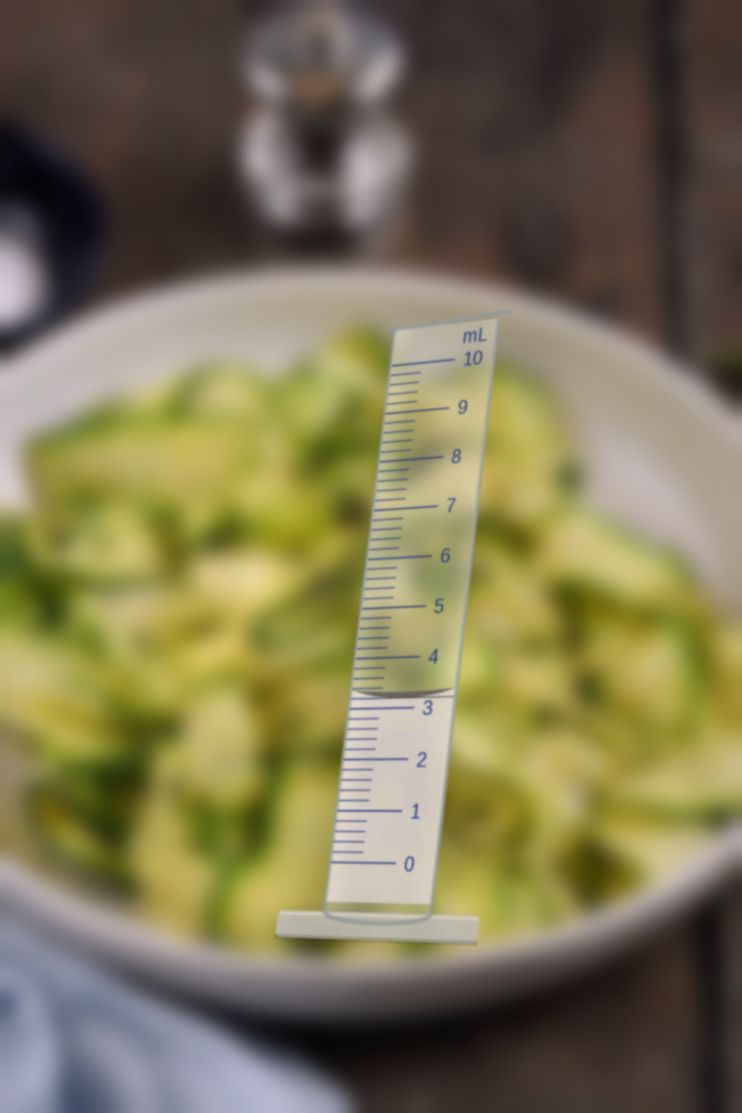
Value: **3.2** mL
